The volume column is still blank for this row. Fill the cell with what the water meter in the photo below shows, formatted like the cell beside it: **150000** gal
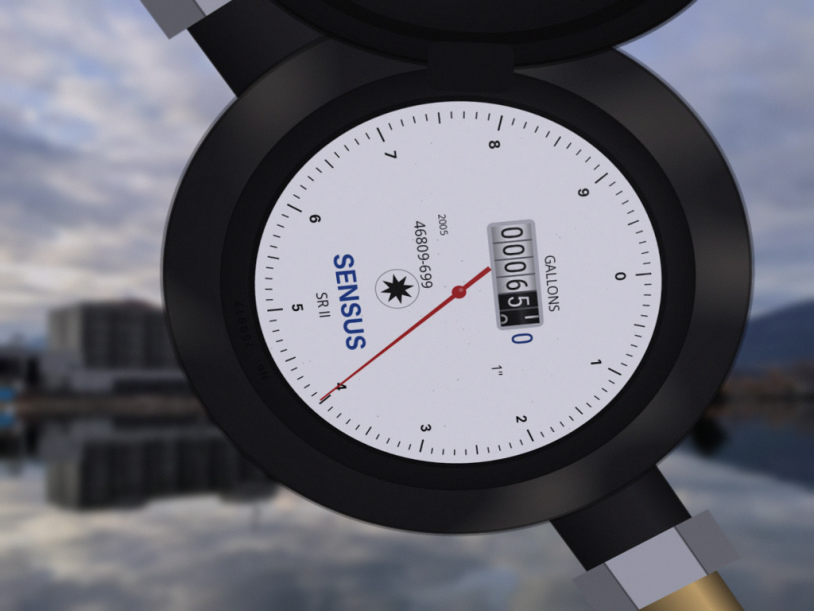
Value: **6514.0** gal
